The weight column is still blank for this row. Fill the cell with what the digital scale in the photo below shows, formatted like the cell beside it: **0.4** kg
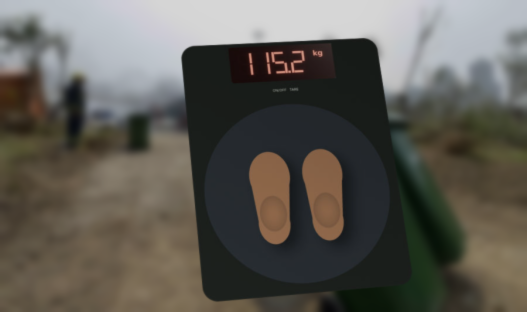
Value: **115.2** kg
